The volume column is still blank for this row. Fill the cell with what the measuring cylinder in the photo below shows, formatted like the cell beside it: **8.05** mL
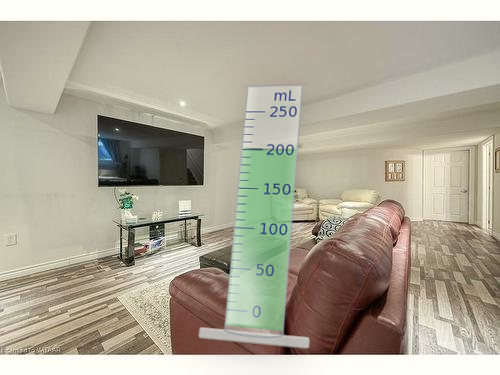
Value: **200** mL
